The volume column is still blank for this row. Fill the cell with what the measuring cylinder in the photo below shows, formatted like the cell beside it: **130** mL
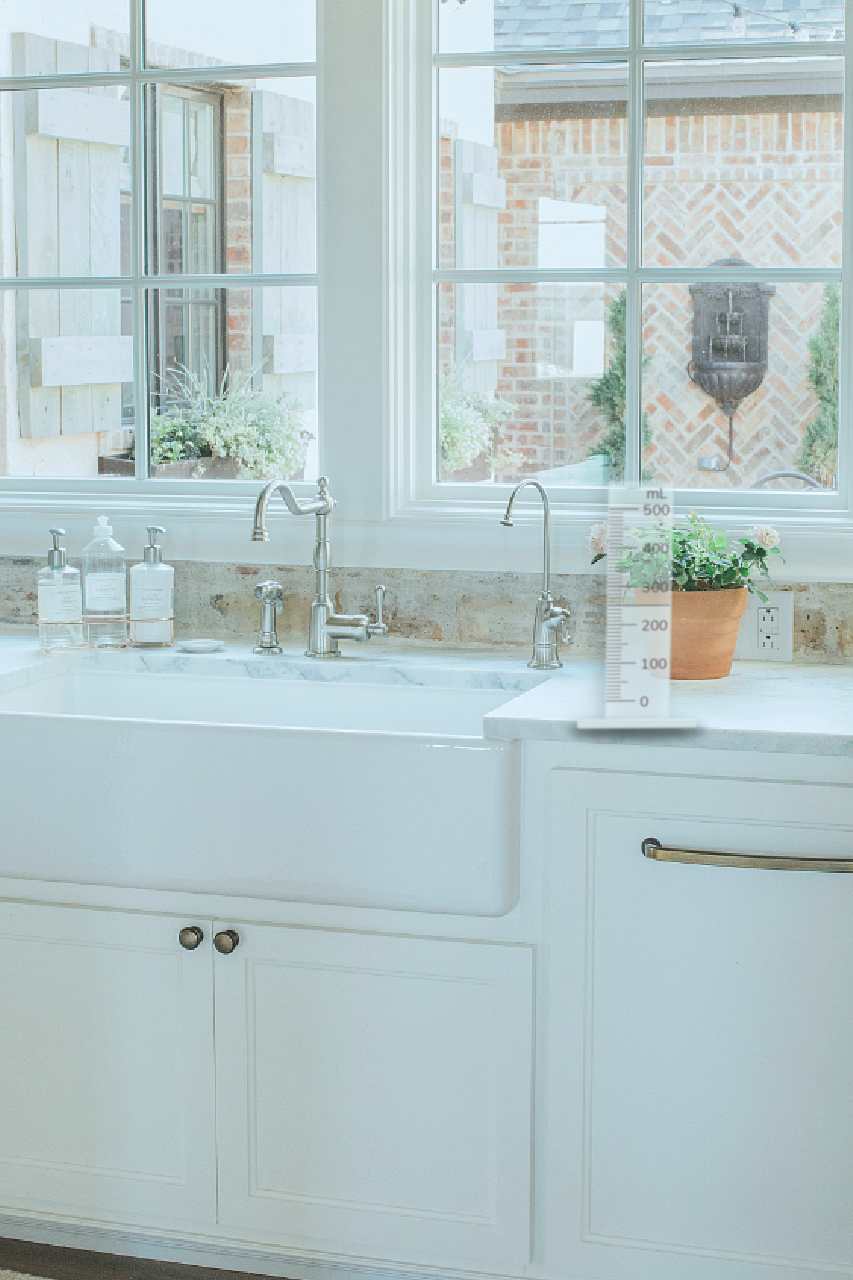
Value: **250** mL
